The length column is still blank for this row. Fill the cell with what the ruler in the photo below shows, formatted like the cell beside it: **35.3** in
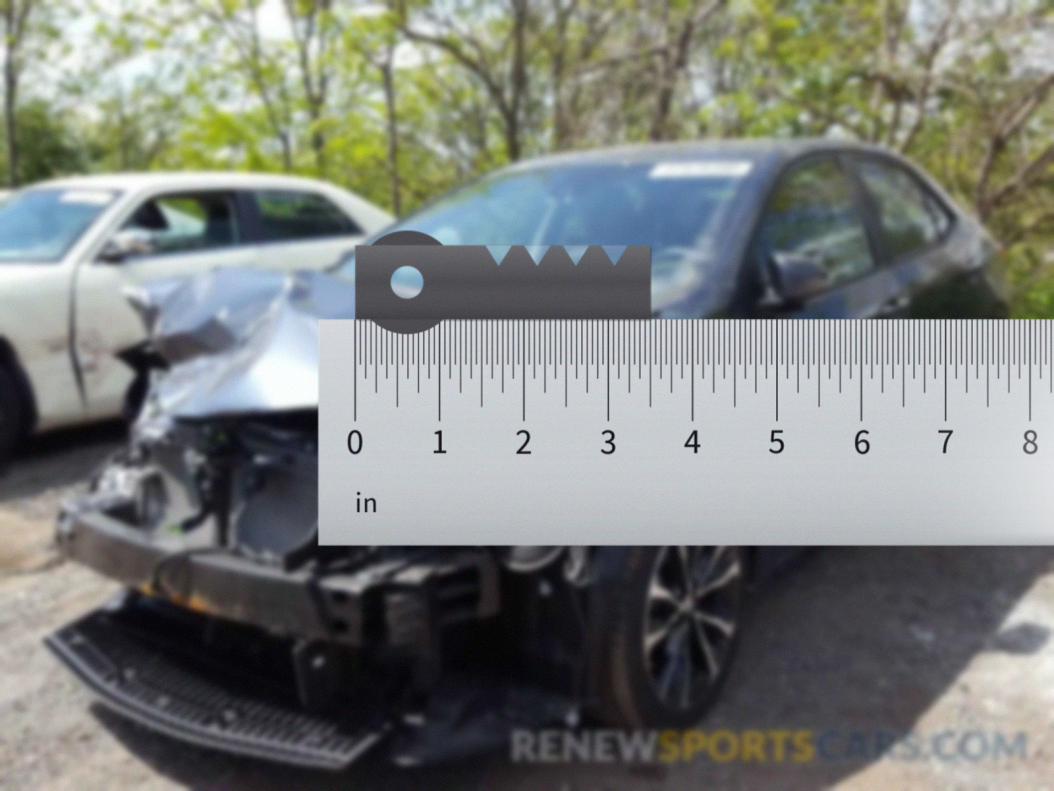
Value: **3.5** in
